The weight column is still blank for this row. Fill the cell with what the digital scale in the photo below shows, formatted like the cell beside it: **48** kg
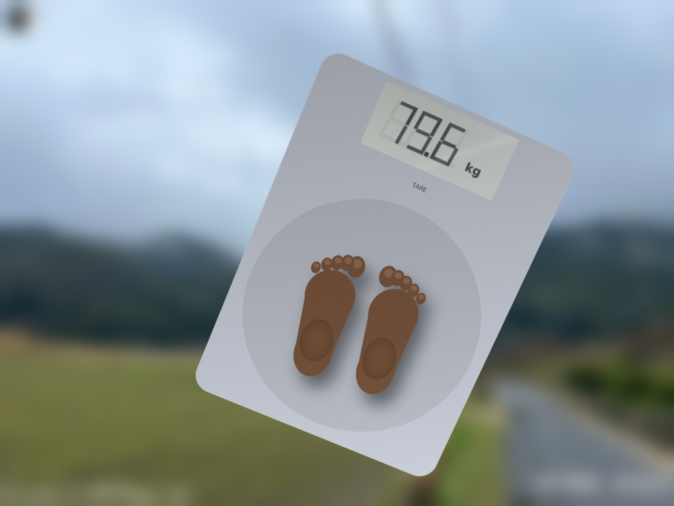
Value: **79.6** kg
